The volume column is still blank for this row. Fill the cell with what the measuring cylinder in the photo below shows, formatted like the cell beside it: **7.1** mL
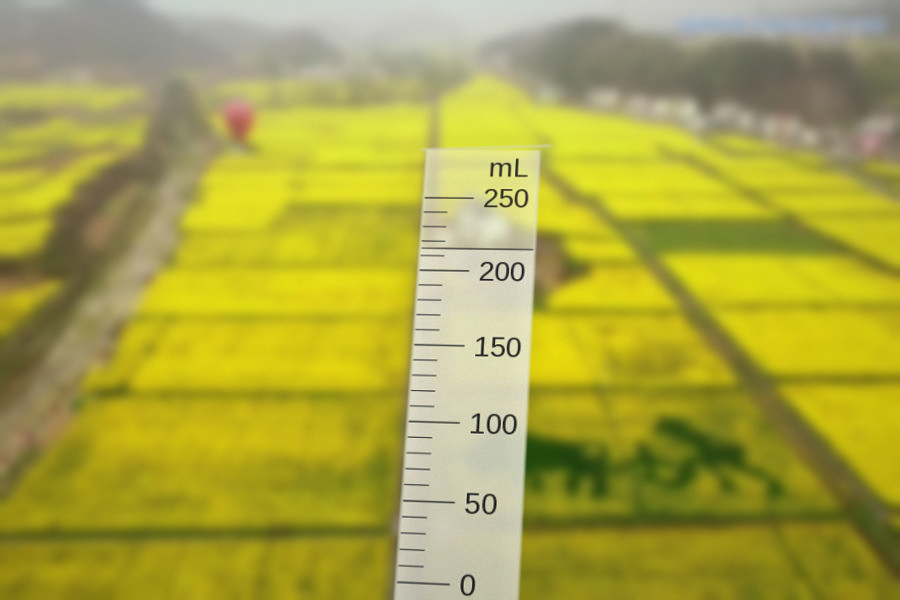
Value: **215** mL
